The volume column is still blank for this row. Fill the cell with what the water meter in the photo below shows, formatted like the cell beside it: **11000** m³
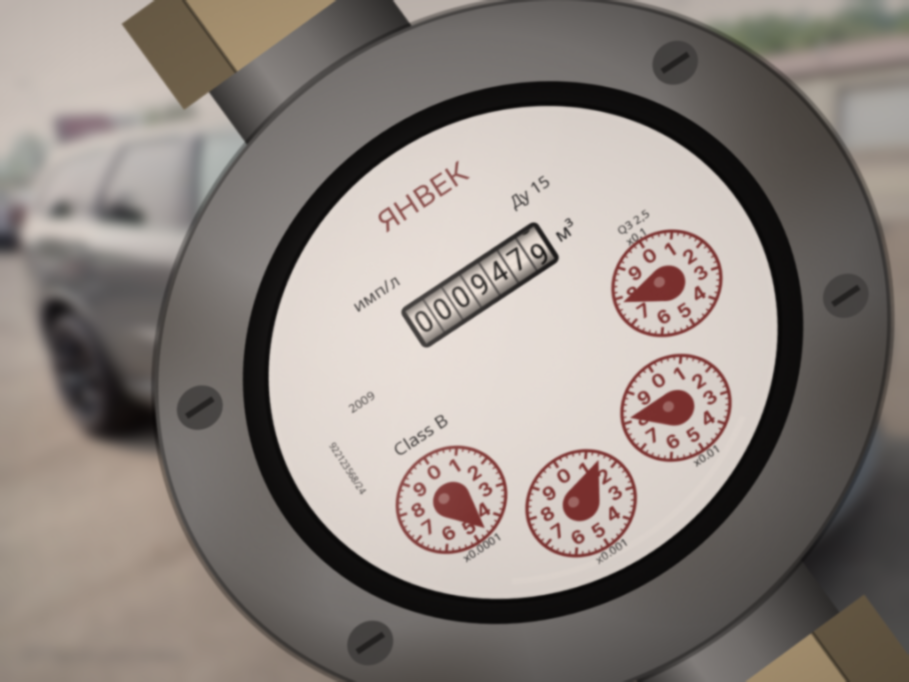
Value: **9478.7814** m³
